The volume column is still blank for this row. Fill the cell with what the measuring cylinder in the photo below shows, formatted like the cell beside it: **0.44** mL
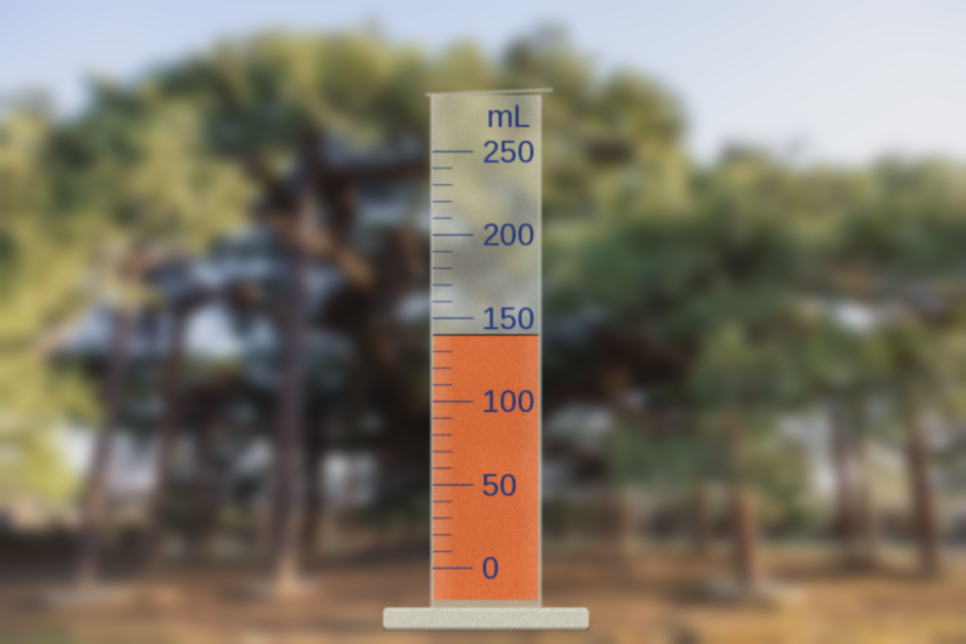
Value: **140** mL
